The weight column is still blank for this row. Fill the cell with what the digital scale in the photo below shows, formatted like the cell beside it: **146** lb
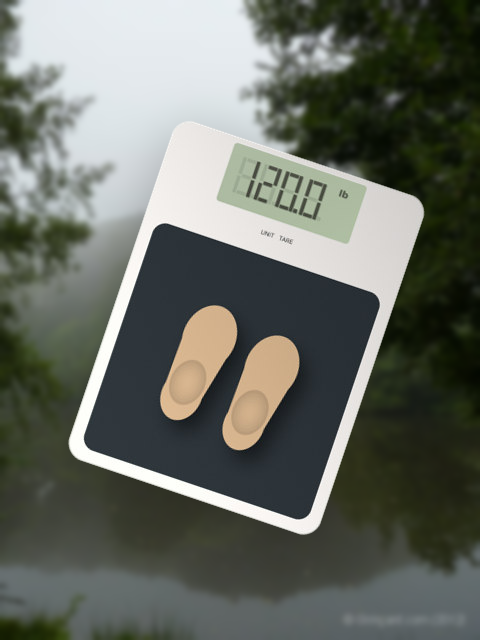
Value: **120.0** lb
